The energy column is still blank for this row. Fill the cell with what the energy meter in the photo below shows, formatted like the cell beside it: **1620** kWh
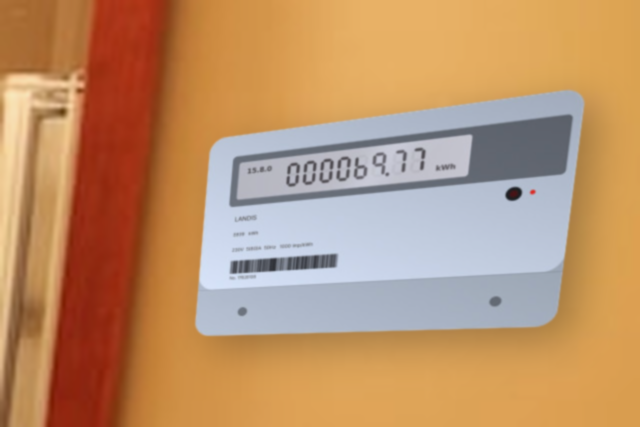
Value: **69.77** kWh
